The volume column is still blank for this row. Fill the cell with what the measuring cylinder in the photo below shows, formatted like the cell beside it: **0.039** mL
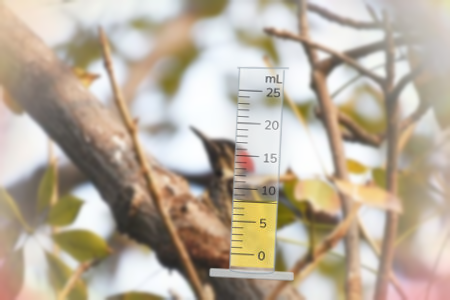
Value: **8** mL
